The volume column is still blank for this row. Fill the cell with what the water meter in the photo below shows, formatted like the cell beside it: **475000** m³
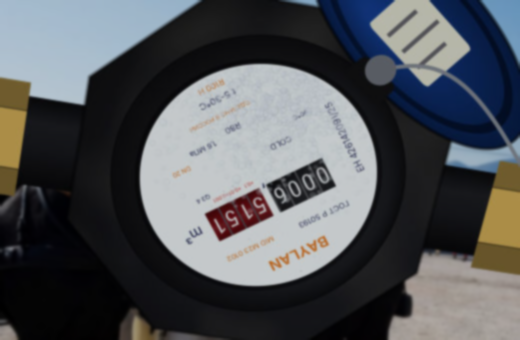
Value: **6.5151** m³
